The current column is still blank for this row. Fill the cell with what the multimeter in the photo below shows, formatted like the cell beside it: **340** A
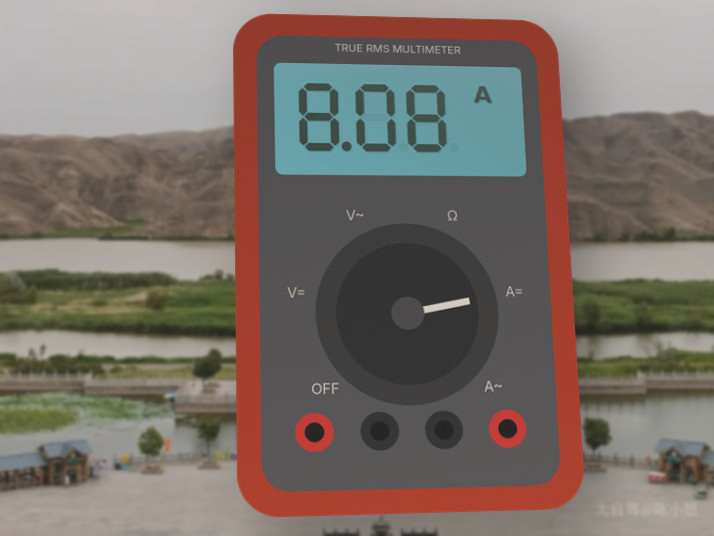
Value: **8.08** A
